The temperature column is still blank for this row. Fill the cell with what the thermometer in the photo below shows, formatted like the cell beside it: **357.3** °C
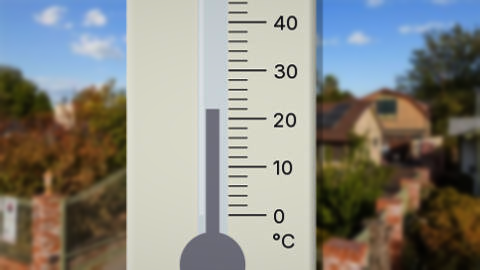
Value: **22** °C
